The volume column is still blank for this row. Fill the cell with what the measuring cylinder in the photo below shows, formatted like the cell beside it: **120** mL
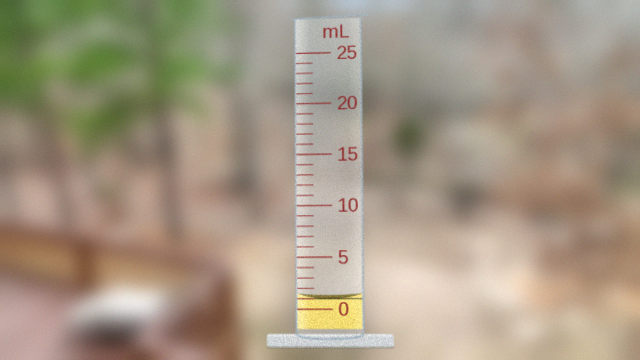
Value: **1** mL
